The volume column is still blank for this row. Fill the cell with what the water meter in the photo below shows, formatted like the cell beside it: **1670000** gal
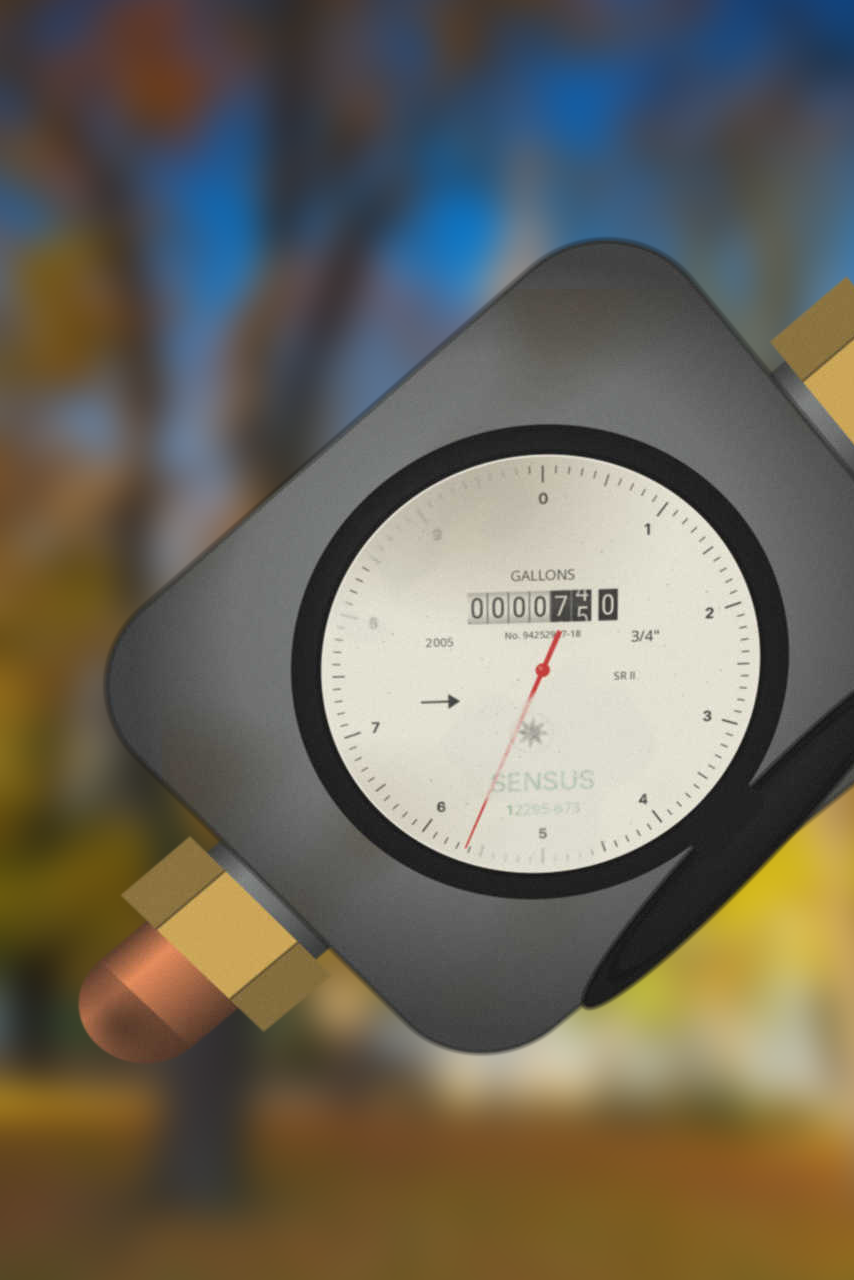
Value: **745.6** gal
